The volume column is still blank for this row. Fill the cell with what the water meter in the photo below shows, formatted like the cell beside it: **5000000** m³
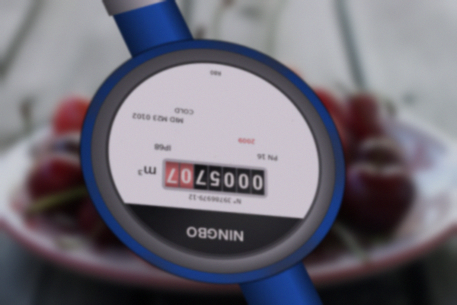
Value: **57.07** m³
